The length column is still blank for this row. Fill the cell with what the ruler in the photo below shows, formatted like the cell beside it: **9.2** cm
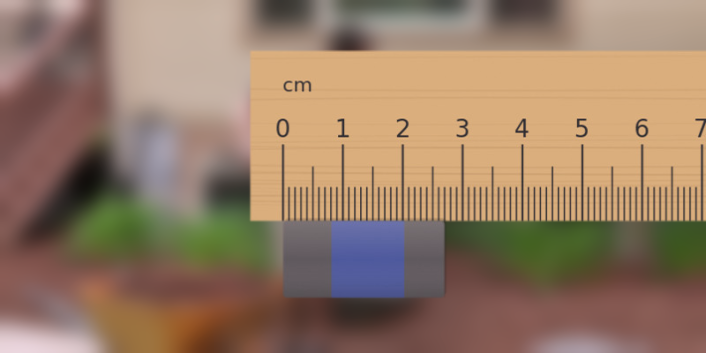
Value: **2.7** cm
